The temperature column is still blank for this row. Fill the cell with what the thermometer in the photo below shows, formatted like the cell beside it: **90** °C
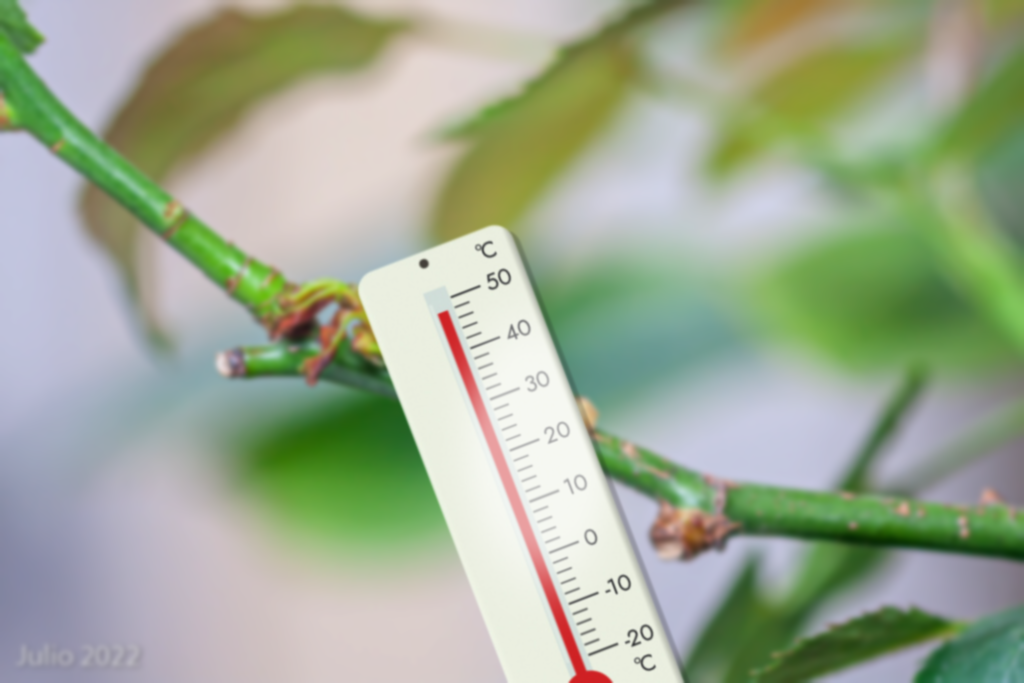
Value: **48** °C
